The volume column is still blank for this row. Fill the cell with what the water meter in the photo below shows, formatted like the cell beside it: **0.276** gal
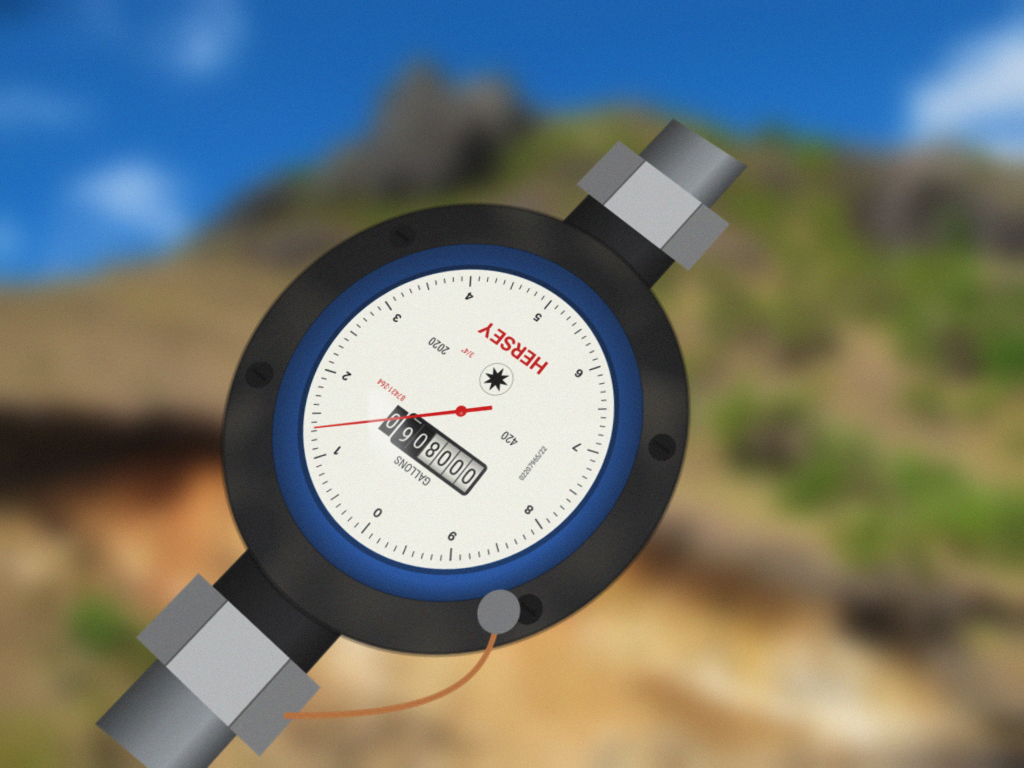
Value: **8061.3** gal
